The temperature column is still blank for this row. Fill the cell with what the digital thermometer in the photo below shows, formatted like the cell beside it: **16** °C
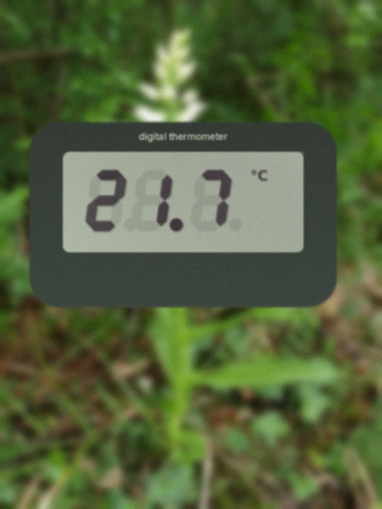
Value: **21.7** °C
